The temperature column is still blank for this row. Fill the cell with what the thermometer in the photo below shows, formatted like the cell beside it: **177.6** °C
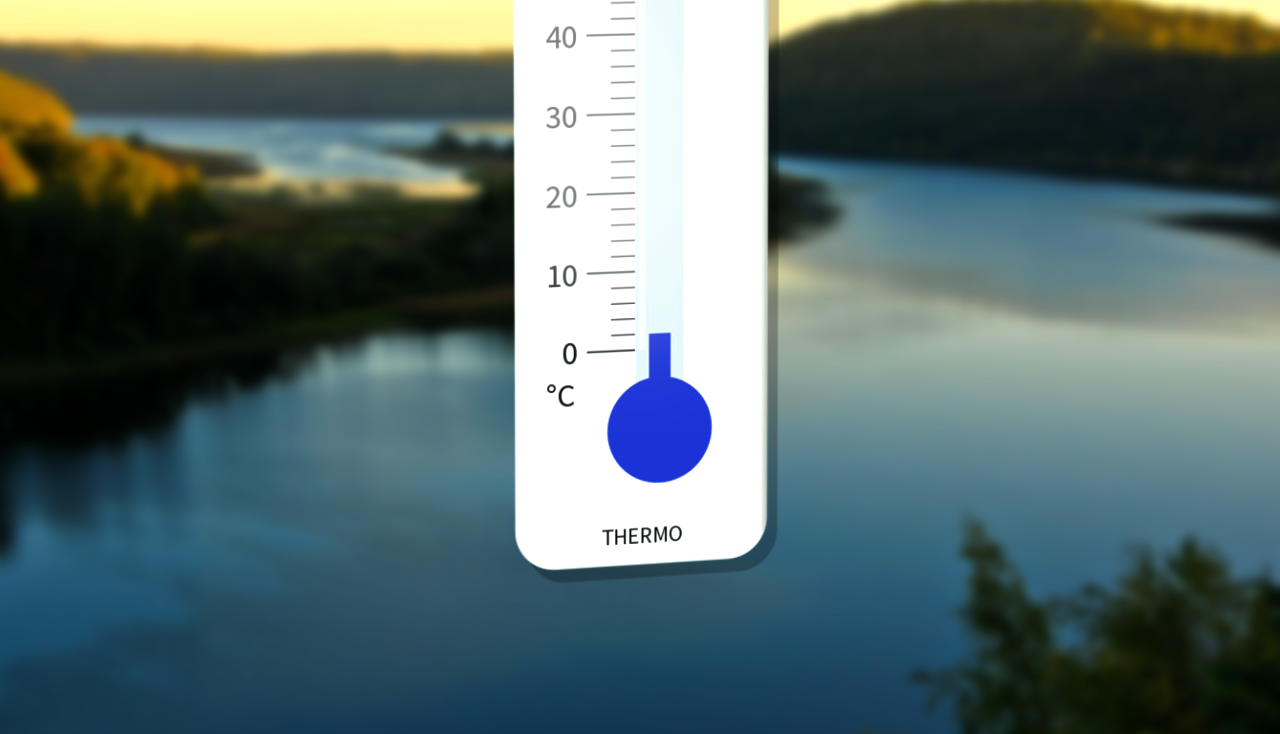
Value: **2** °C
